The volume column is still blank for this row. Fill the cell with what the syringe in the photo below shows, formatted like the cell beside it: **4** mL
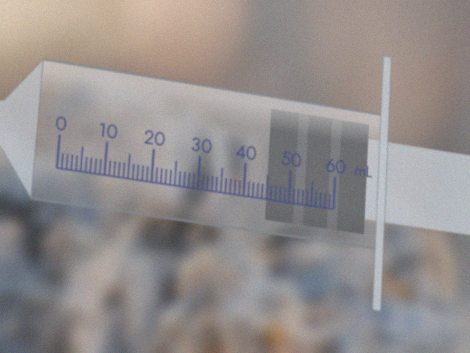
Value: **45** mL
